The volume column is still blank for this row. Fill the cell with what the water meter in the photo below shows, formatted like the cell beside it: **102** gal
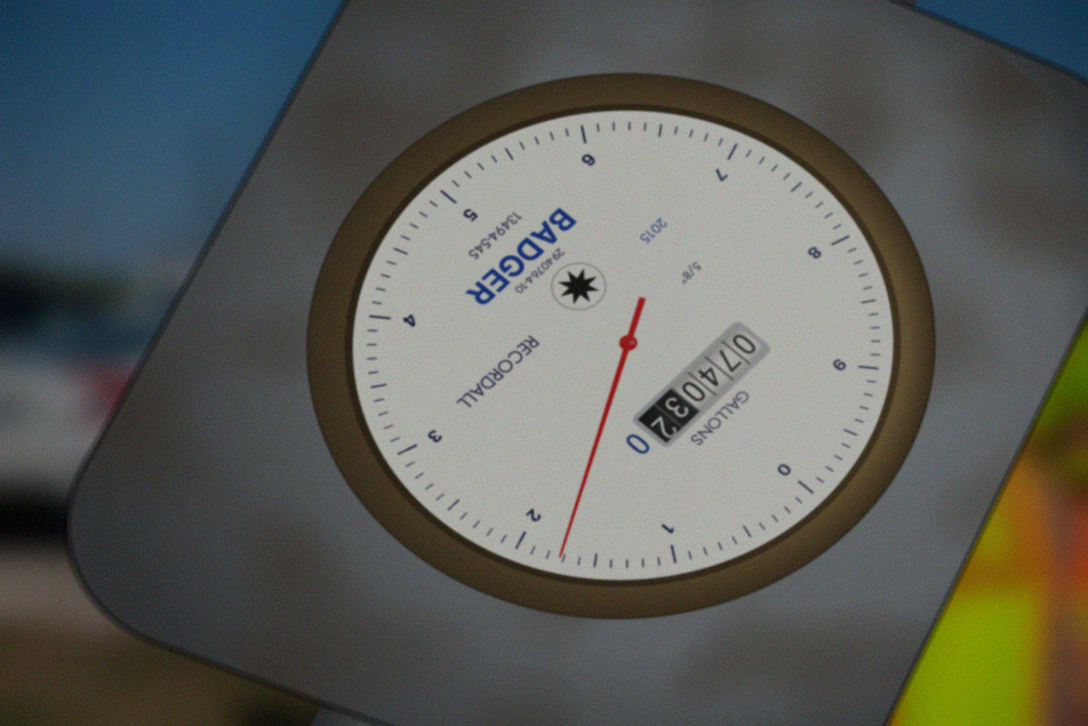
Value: **740321.7** gal
